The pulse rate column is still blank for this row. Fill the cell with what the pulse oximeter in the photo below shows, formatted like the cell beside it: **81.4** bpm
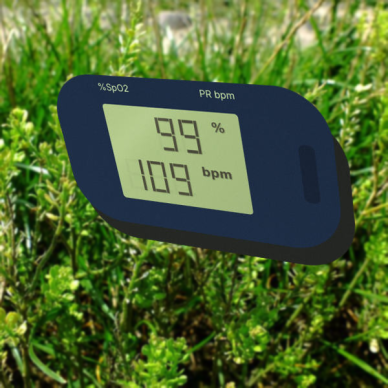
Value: **109** bpm
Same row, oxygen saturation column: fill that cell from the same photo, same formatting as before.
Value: **99** %
